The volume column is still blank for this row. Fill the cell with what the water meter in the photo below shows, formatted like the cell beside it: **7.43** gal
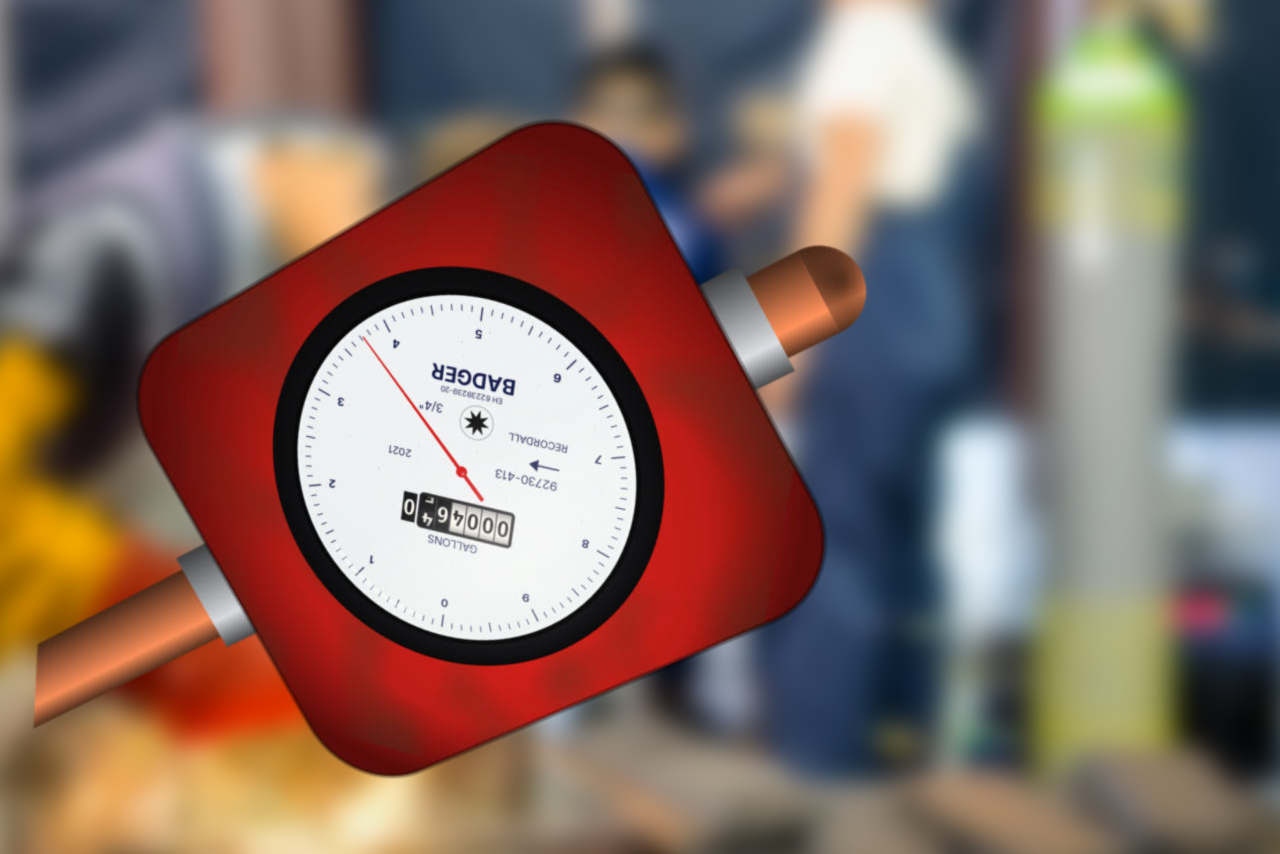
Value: **4643.7** gal
